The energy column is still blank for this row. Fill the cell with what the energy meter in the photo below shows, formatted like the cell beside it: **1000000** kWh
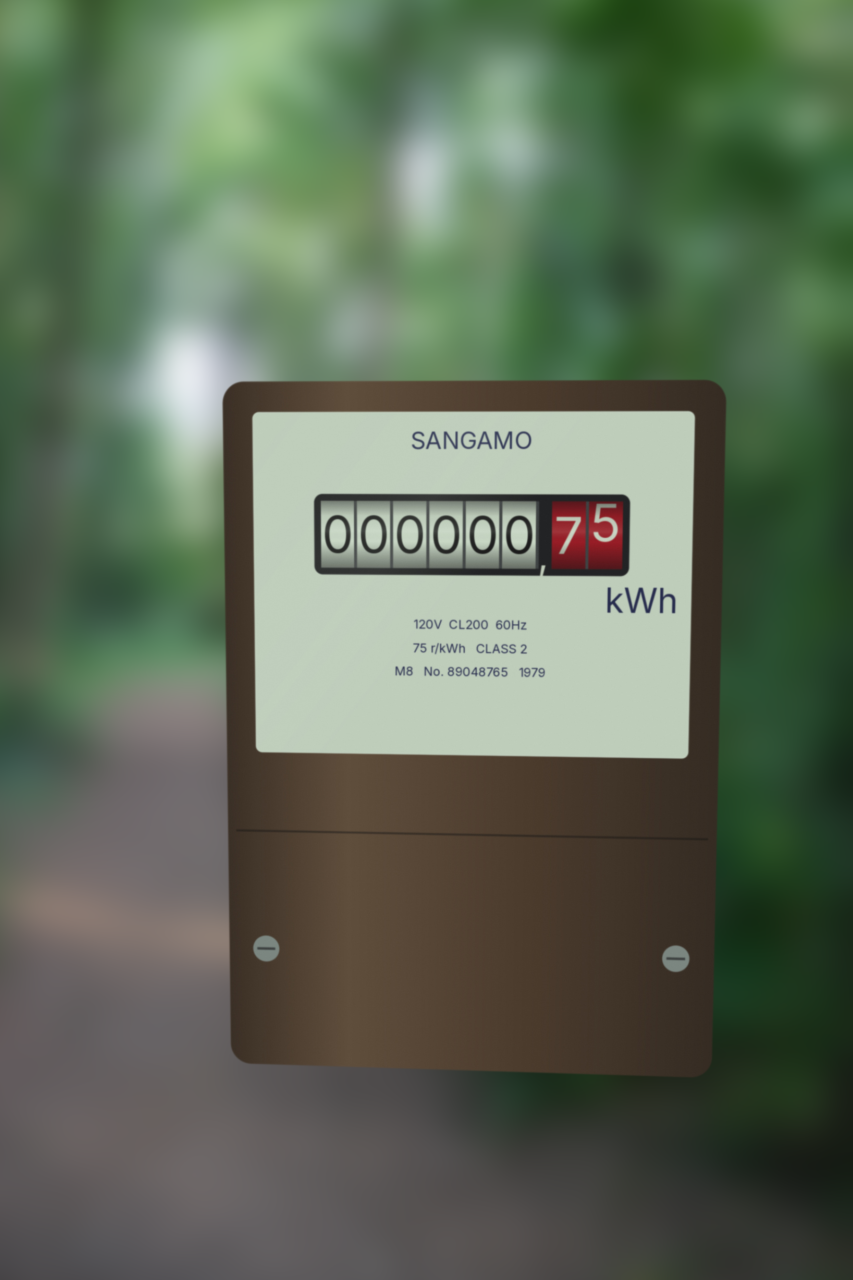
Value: **0.75** kWh
